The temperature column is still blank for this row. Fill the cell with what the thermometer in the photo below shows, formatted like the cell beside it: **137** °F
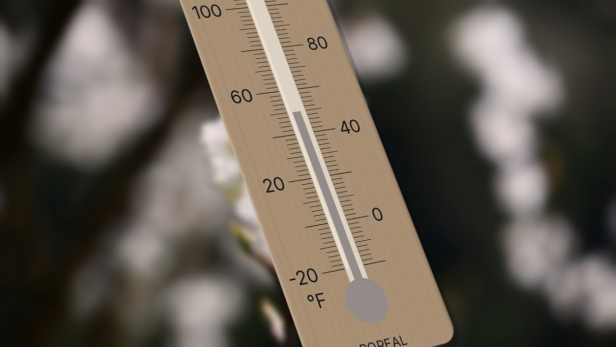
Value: **50** °F
